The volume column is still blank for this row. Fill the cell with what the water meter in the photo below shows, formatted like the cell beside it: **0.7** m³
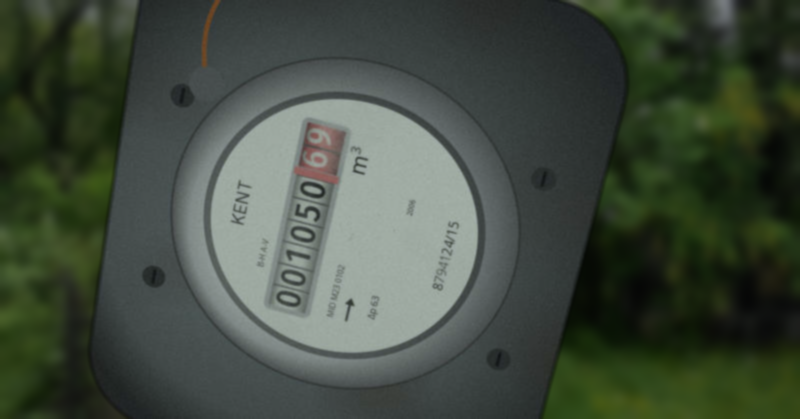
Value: **1050.69** m³
